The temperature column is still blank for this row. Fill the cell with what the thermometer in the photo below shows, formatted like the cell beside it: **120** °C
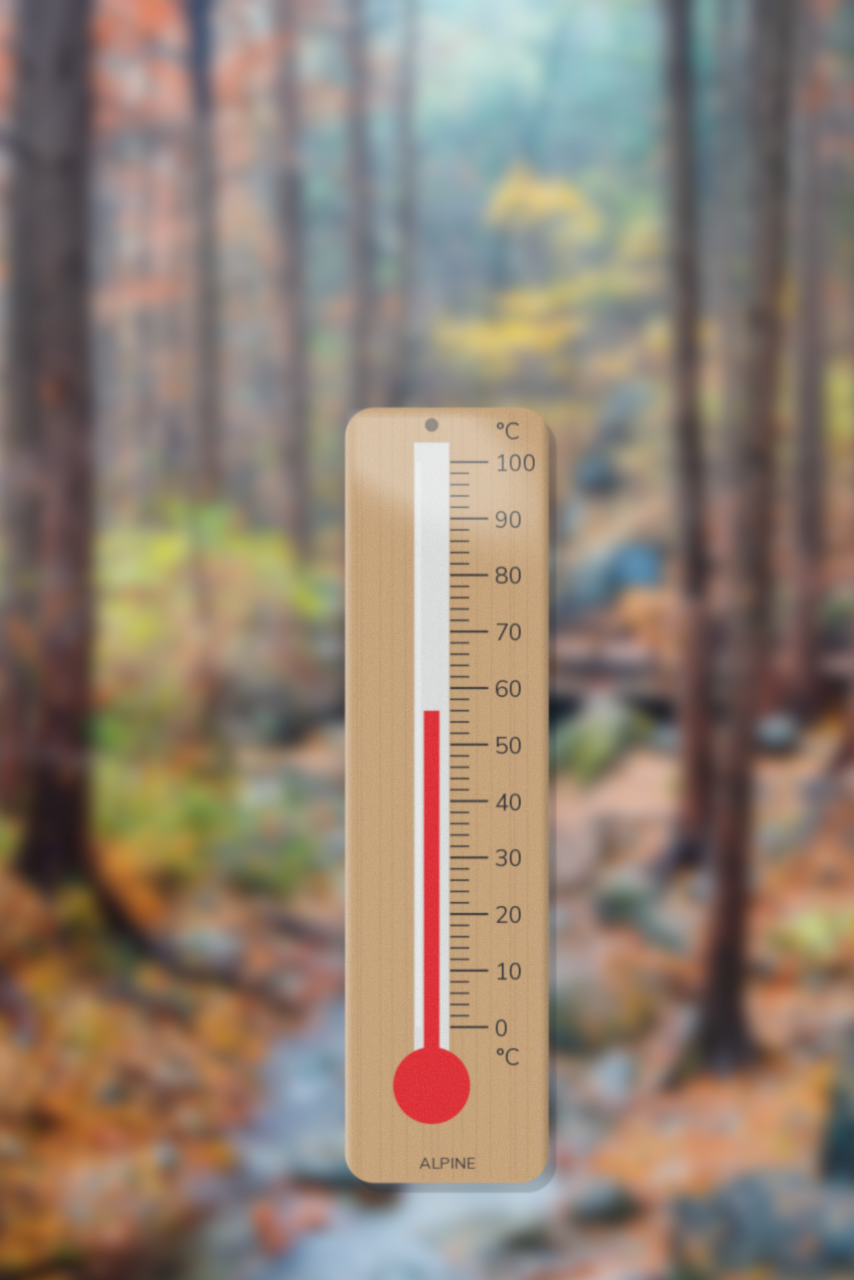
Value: **56** °C
